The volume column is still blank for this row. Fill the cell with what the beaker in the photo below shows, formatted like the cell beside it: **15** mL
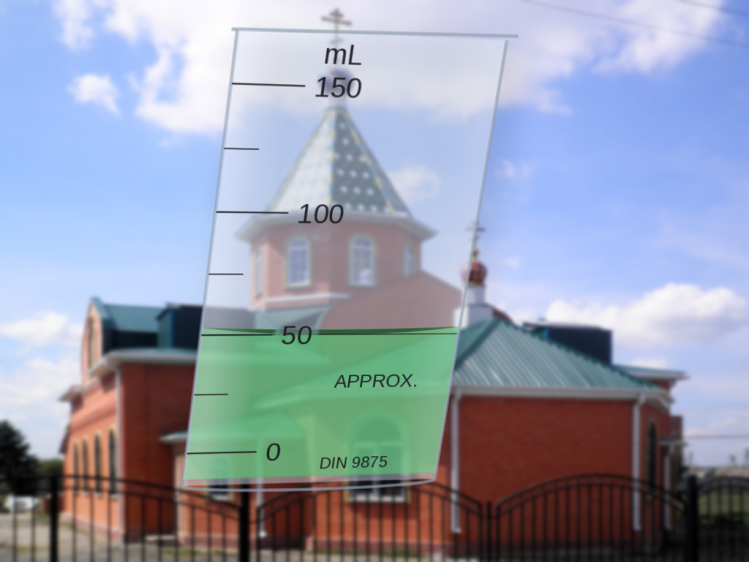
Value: **50** mL
